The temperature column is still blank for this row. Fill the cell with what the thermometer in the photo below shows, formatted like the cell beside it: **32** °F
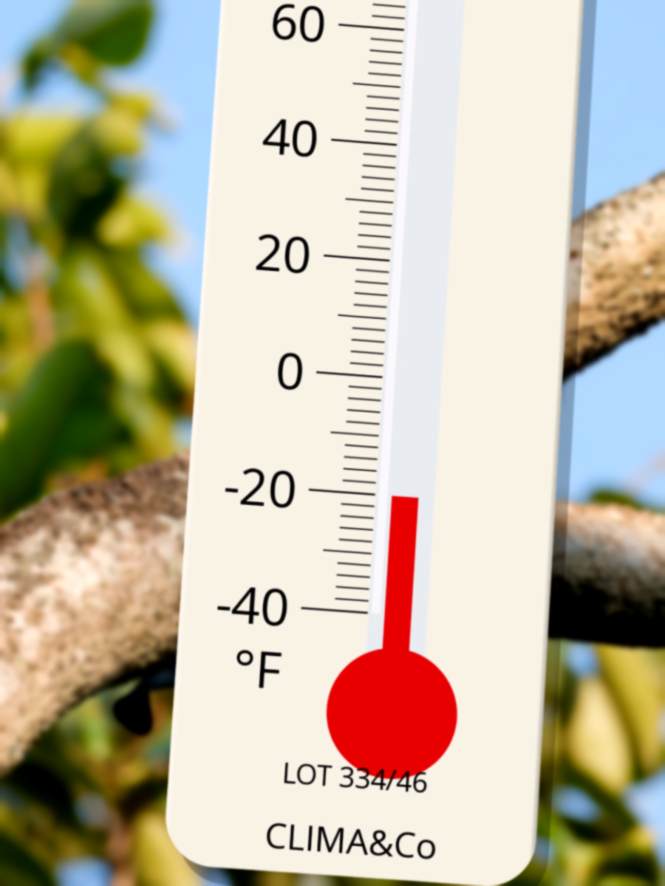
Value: **-20** °F
